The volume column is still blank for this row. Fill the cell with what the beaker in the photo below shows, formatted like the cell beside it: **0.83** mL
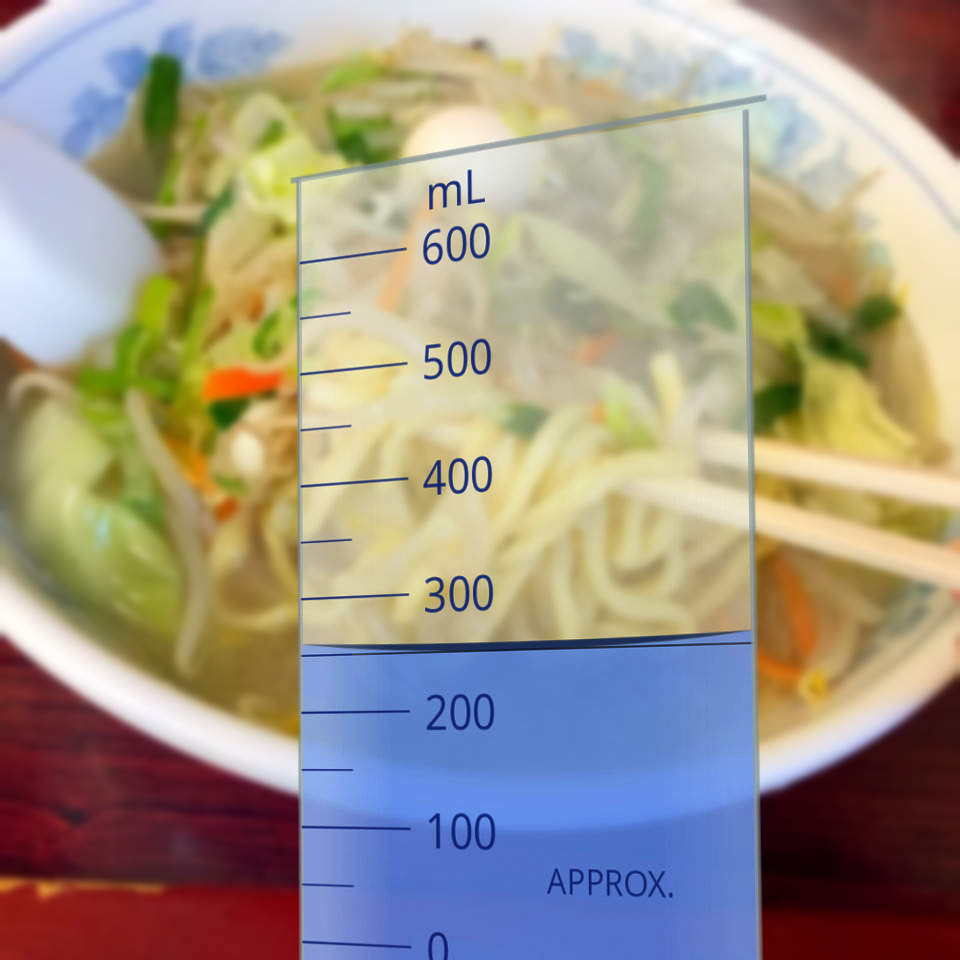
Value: **250** mL
